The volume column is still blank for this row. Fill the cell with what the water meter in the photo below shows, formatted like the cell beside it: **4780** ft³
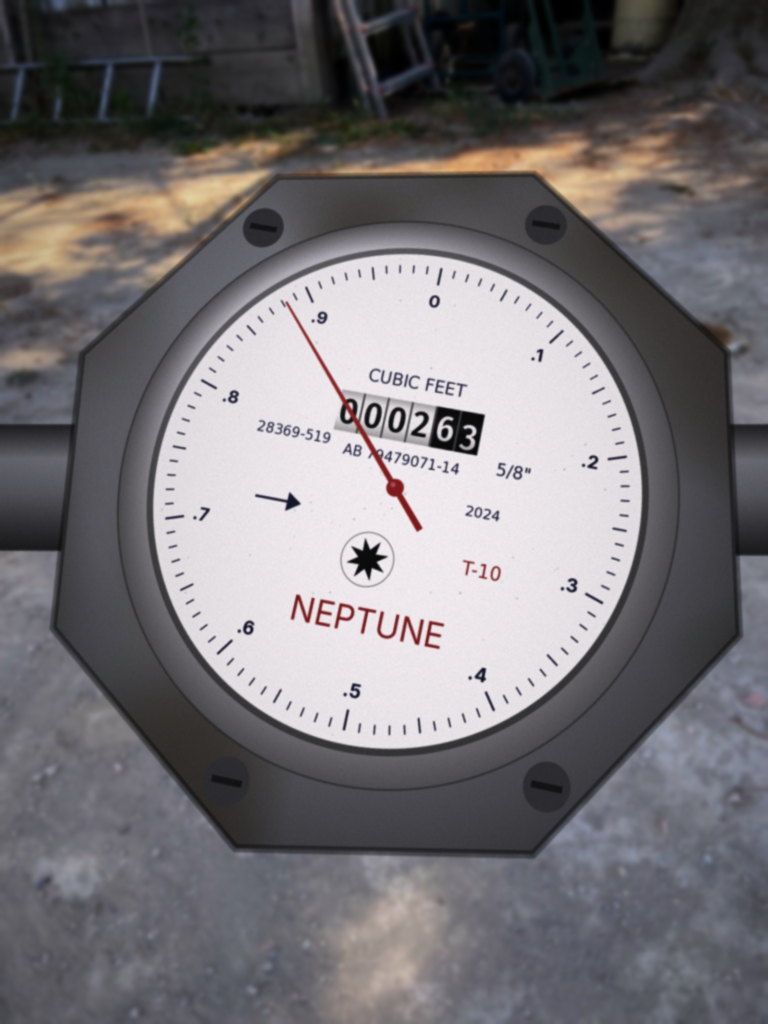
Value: **262.88** ft³
